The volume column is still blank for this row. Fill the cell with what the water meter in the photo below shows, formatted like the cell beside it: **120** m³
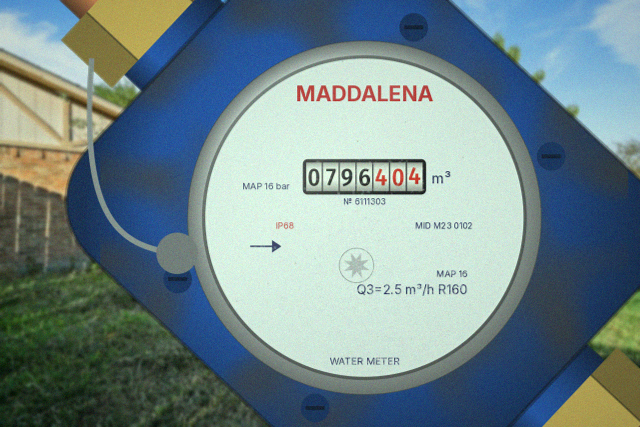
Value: **796.404** m³
